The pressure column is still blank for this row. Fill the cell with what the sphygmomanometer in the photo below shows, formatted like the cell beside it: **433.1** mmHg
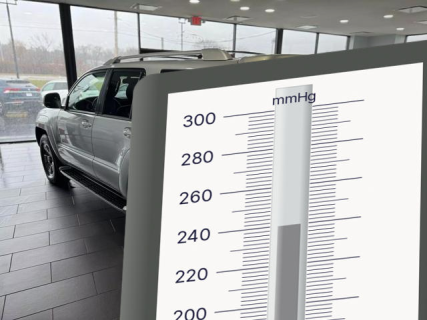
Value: **240** mmHg
